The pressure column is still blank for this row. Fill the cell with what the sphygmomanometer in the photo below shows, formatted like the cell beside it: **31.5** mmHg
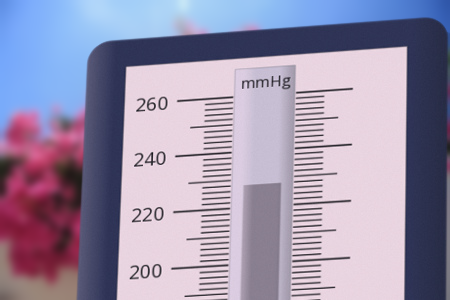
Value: **228** mmHg
